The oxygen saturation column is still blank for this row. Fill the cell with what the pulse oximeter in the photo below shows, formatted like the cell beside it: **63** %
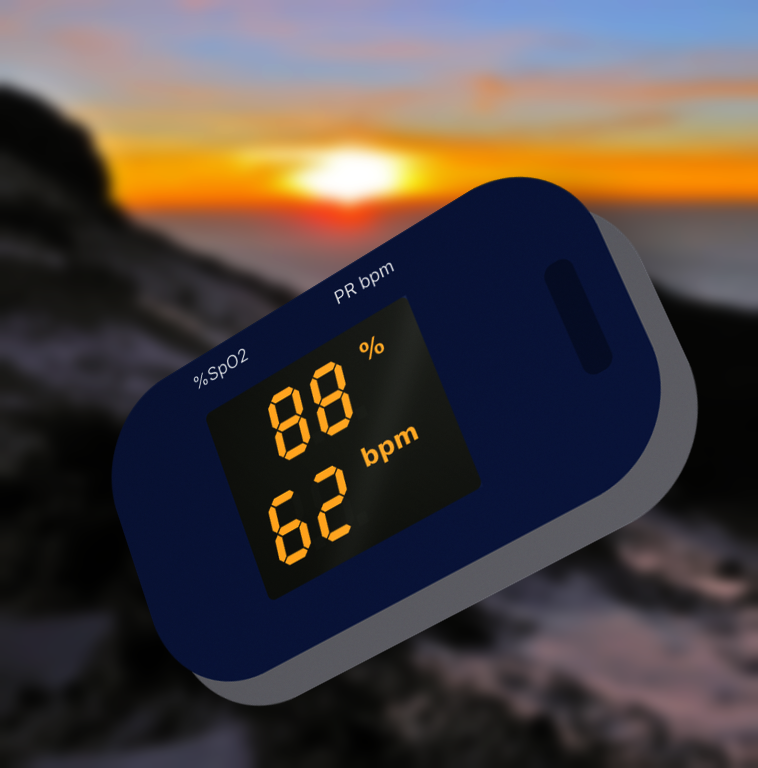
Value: **88** %
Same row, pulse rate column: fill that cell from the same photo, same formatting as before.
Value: **62** bpm
